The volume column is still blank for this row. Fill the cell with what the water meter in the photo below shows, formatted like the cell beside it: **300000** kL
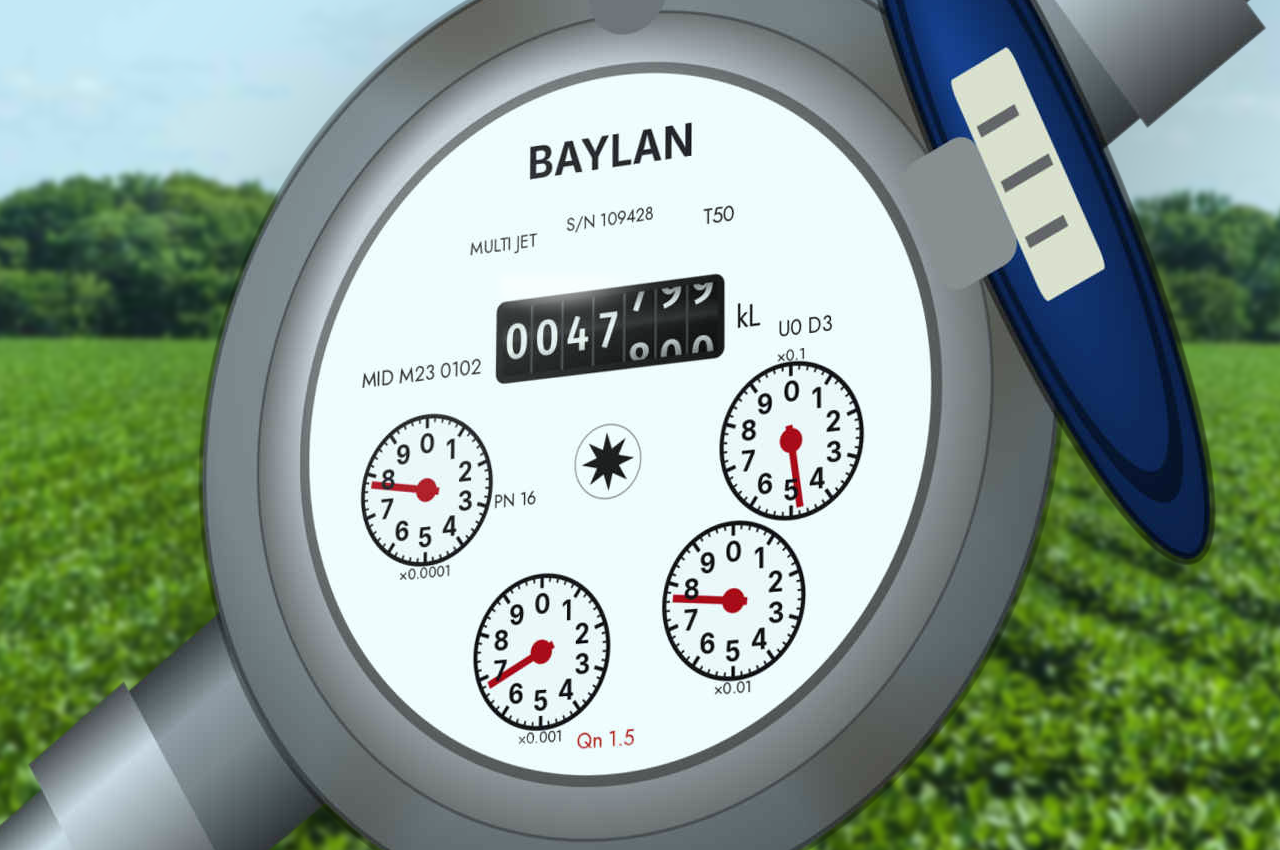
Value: **47799.4767** kL
